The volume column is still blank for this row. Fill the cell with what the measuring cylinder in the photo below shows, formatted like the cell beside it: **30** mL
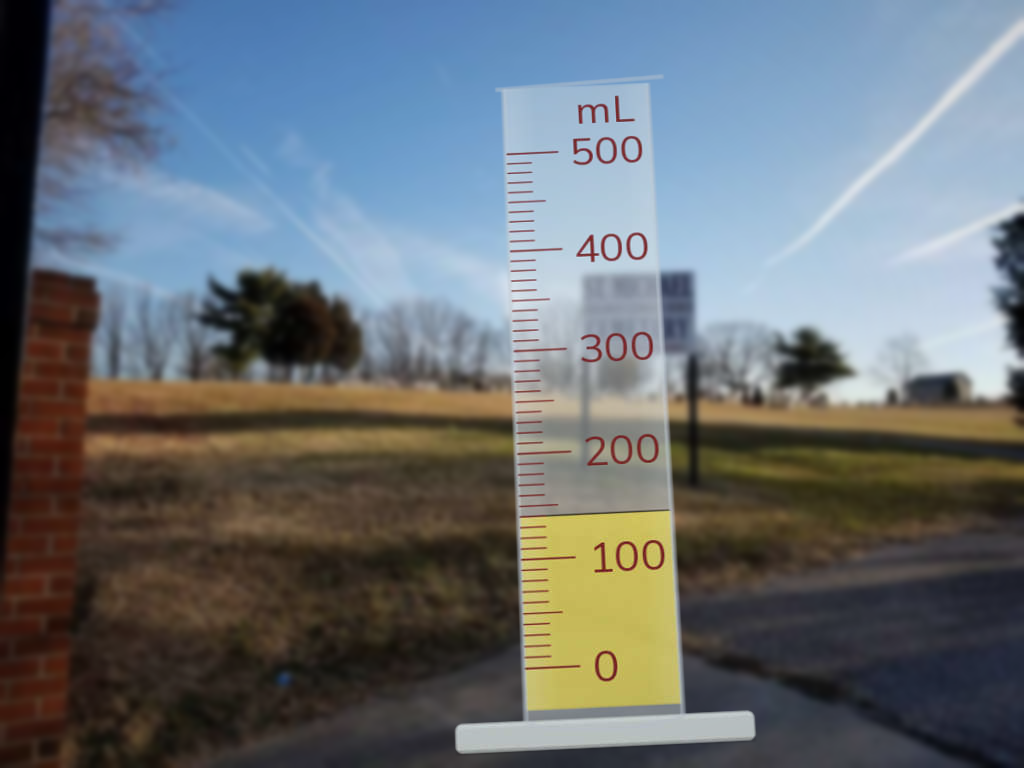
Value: **140** mL
